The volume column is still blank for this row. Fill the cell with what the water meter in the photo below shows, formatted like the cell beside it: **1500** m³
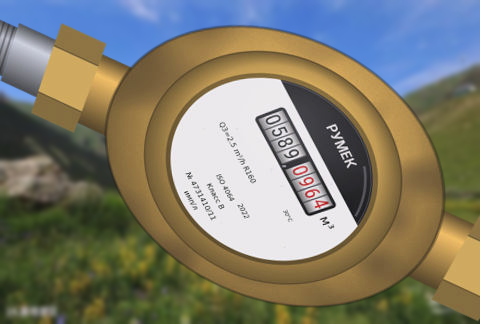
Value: **589.0964** m³
